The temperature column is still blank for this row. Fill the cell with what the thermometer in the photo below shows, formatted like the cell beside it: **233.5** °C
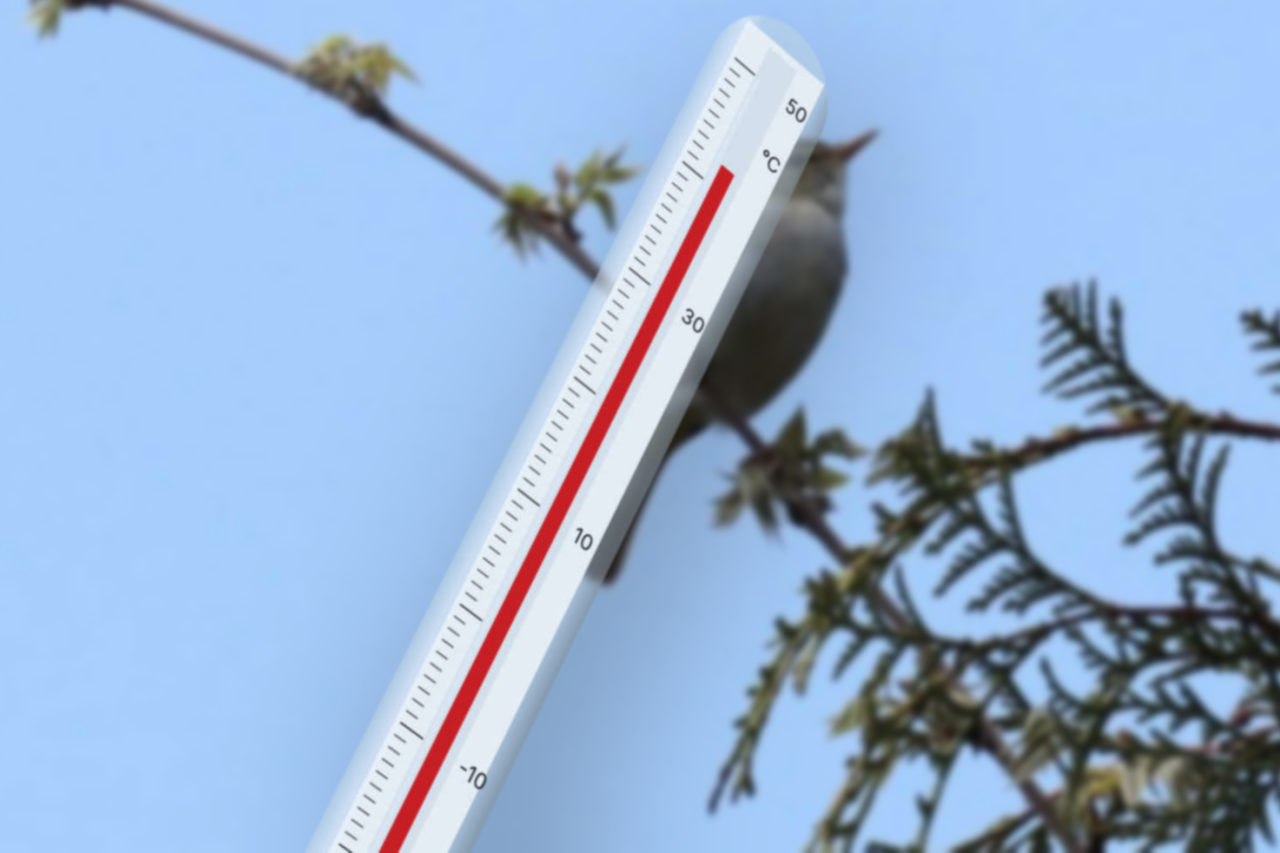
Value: **42** °C
